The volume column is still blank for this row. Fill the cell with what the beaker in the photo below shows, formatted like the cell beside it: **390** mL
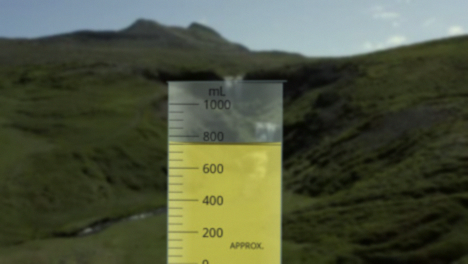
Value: **750** mL
